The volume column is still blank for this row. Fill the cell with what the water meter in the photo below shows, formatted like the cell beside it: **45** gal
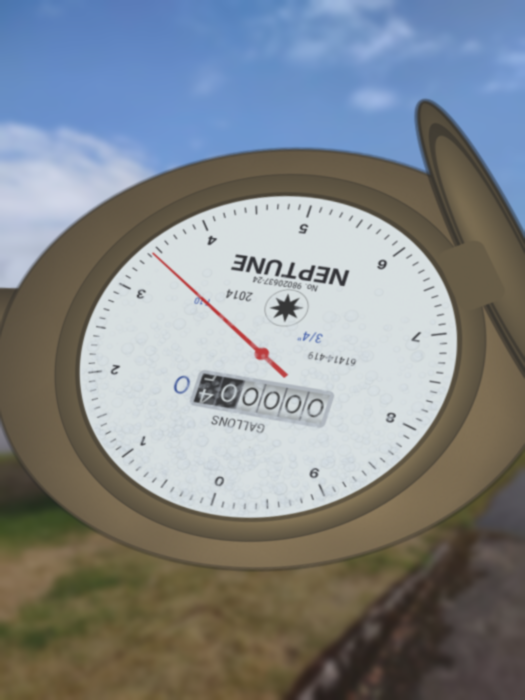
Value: **43.4** gal
